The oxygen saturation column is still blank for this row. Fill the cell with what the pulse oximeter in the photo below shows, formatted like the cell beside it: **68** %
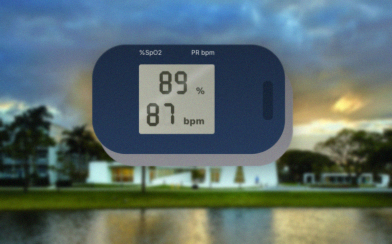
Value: **89** %
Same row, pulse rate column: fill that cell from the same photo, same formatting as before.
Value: **87** bpm
